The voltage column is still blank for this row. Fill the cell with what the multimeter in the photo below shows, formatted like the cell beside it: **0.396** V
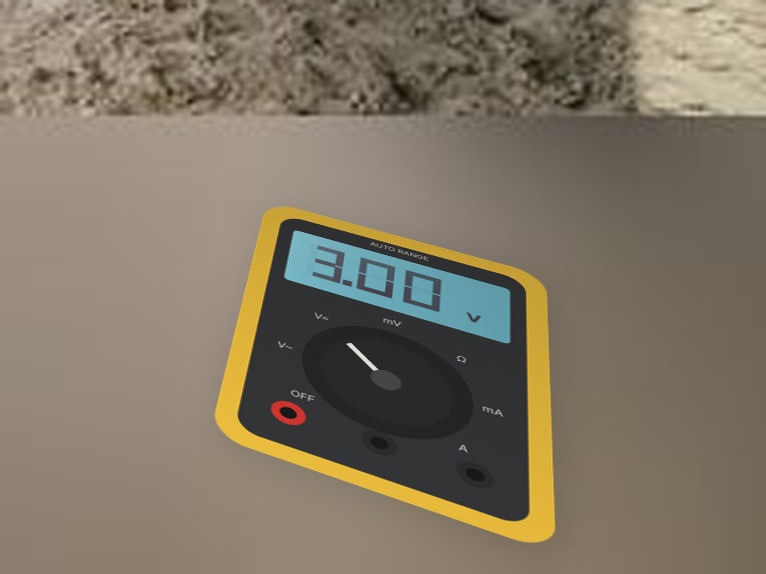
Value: **3.00** V
